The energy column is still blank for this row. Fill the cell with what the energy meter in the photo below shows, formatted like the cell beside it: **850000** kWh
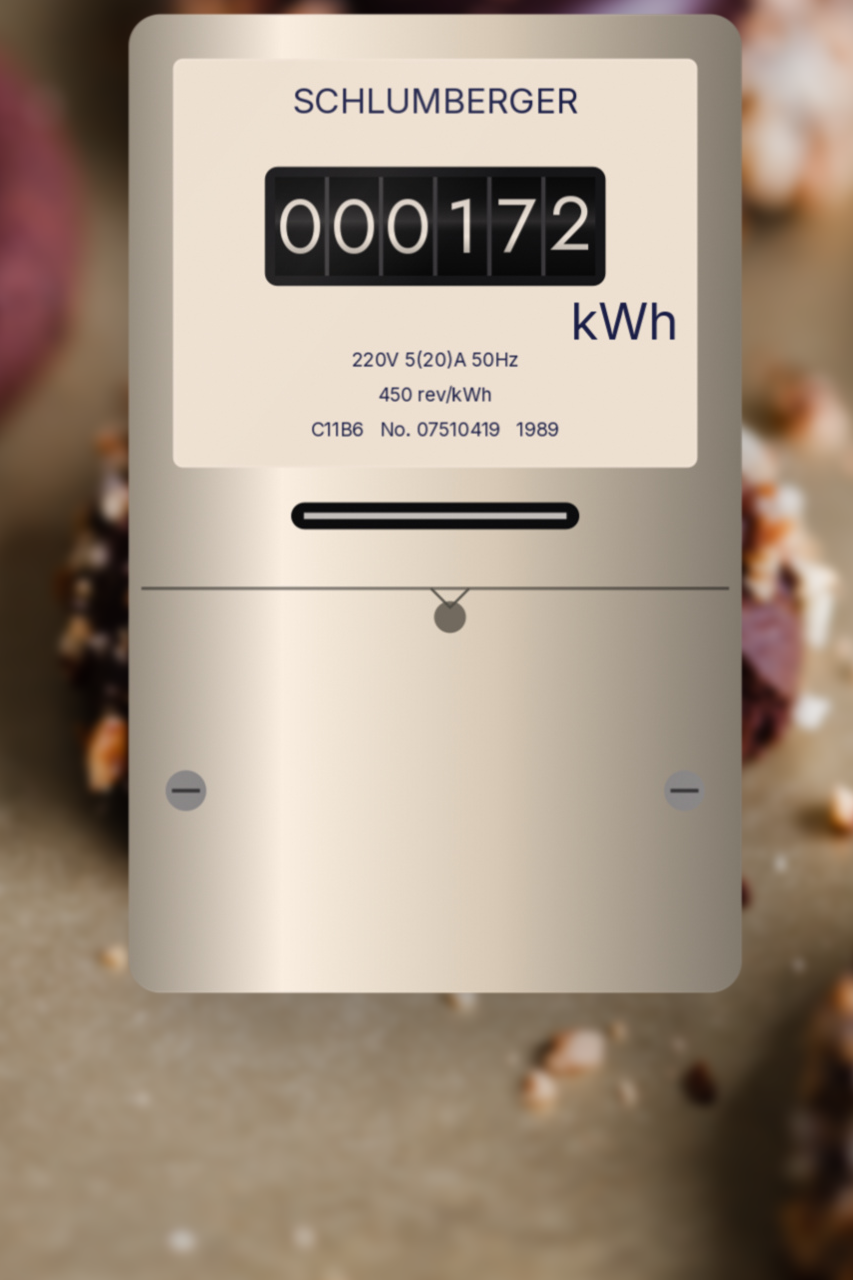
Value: **172** kWh
